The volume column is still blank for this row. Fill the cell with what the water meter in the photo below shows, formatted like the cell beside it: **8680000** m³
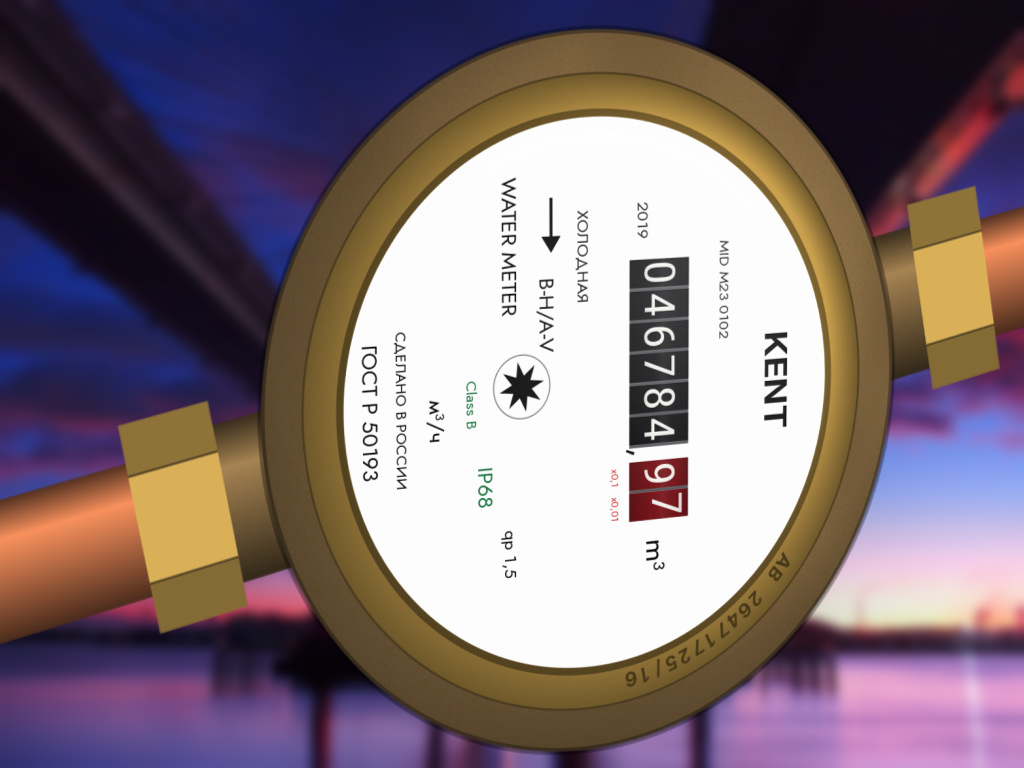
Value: **46784.97** m³
